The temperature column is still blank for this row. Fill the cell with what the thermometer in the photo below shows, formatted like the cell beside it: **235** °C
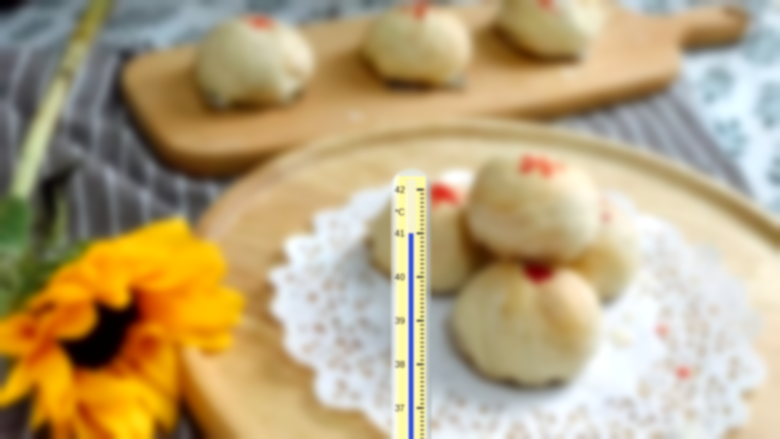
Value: **41** °C
